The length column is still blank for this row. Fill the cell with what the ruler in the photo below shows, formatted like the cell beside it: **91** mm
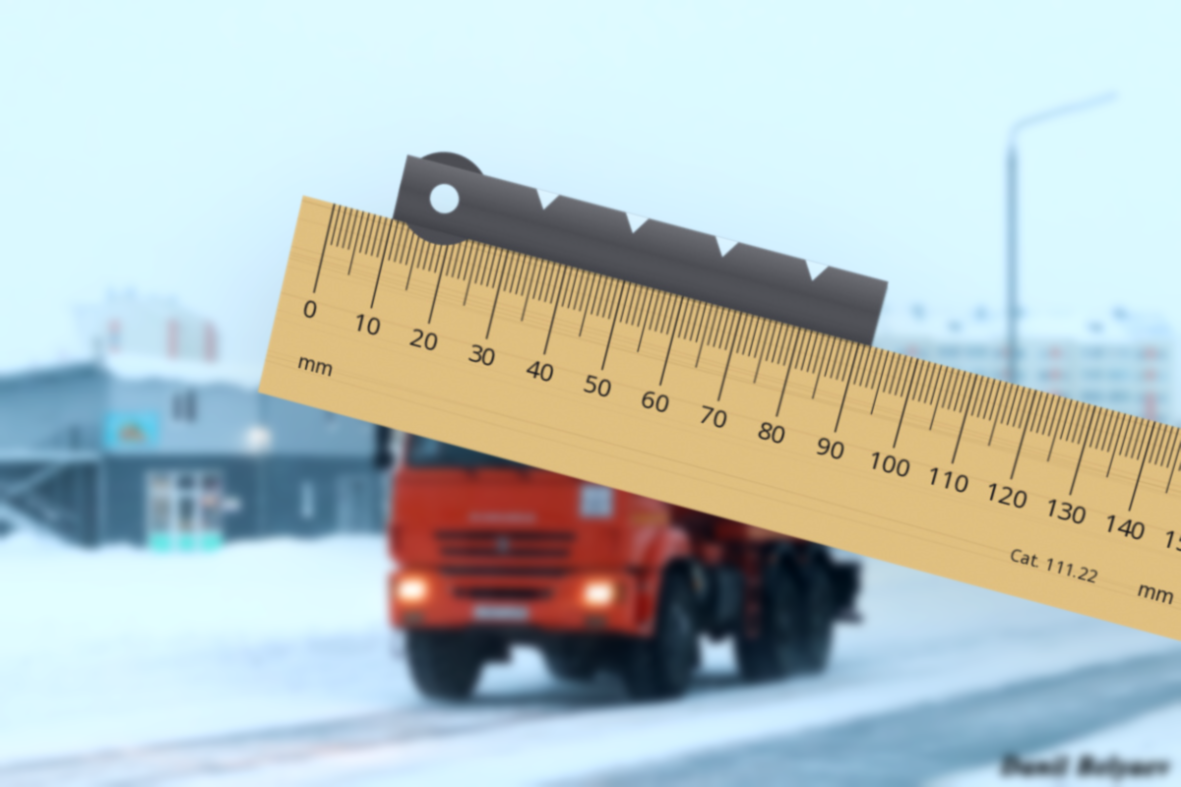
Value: **82** mm
